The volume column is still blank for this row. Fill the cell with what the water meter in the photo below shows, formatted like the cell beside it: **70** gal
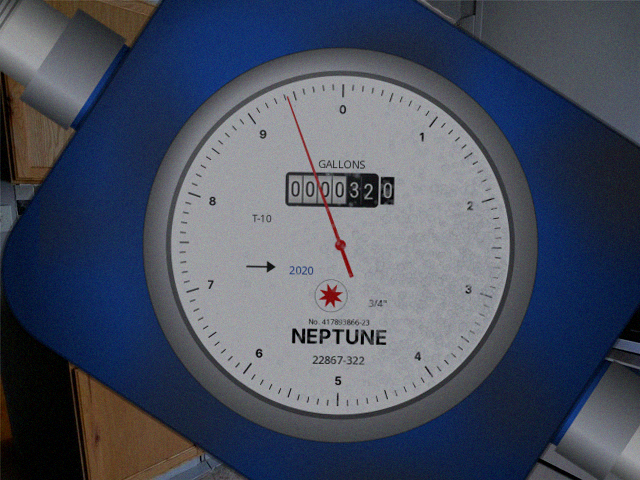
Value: **319.4** gal
